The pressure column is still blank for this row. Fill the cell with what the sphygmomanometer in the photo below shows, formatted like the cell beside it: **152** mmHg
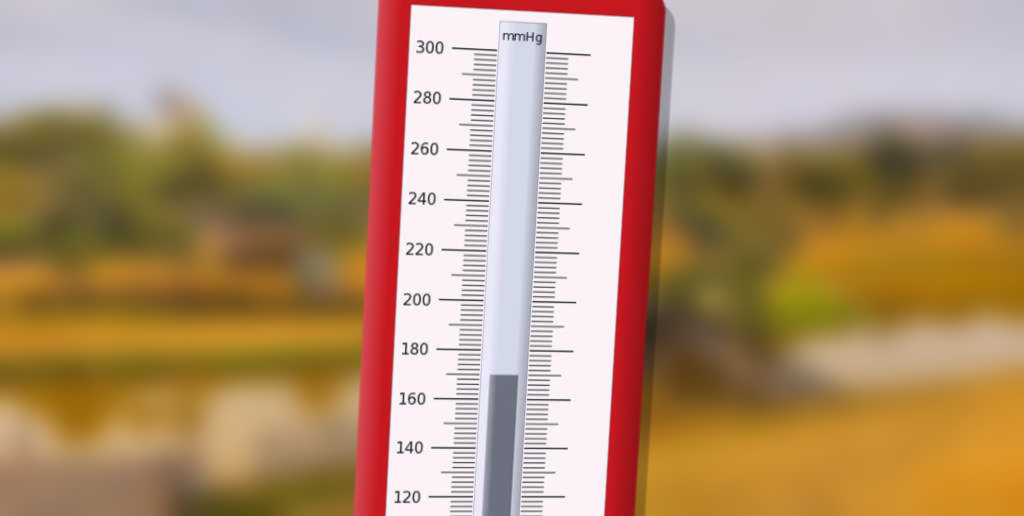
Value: **170** mmHg
